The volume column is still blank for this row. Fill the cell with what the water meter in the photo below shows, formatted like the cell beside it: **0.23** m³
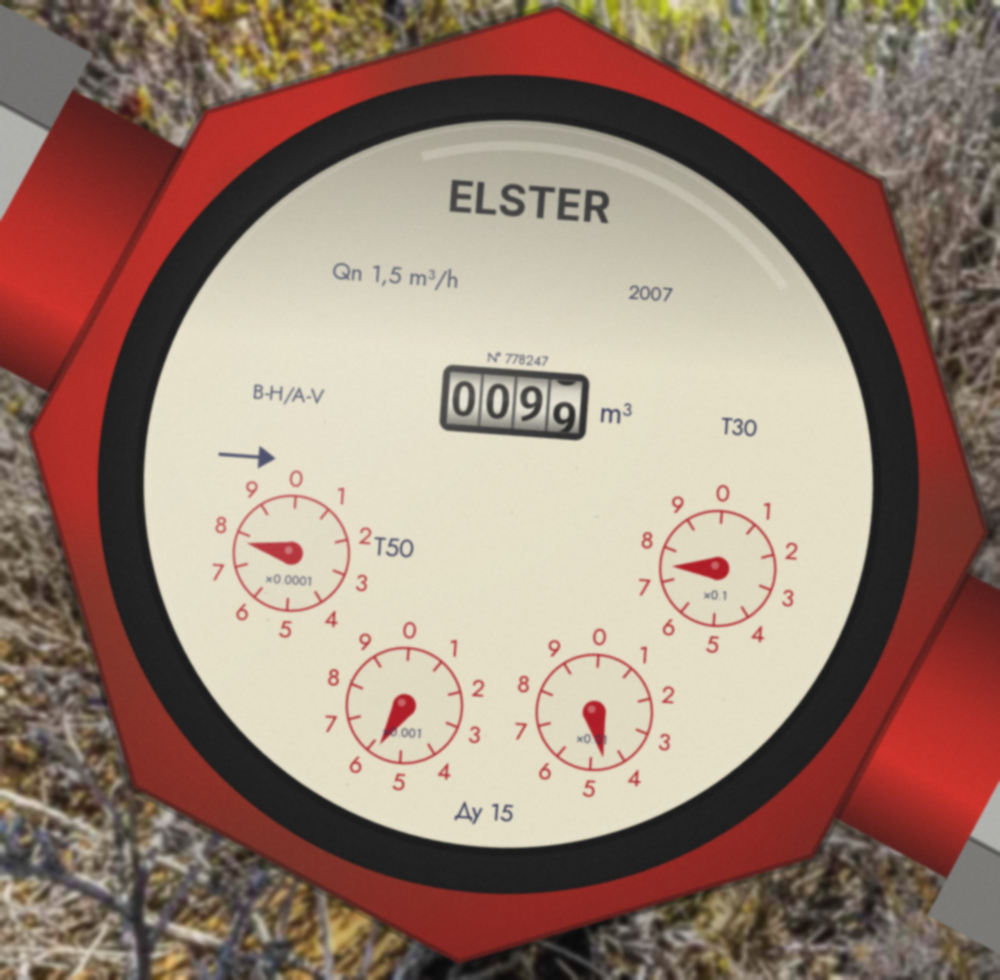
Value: **98.7457** m³
